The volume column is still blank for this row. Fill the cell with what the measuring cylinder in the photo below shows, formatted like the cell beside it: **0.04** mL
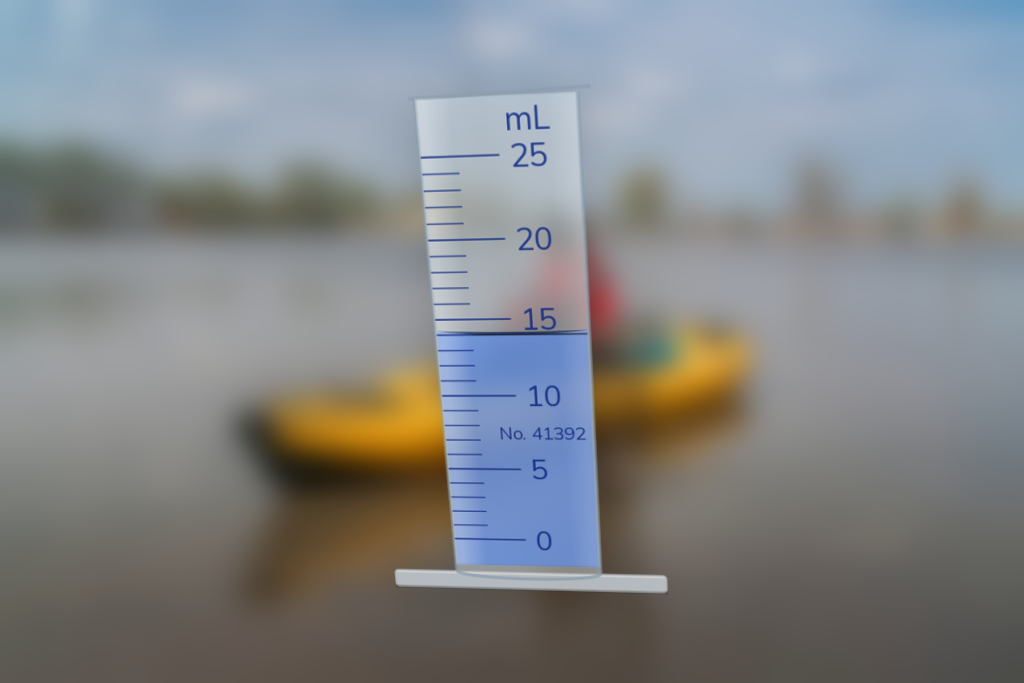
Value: **14** mL
